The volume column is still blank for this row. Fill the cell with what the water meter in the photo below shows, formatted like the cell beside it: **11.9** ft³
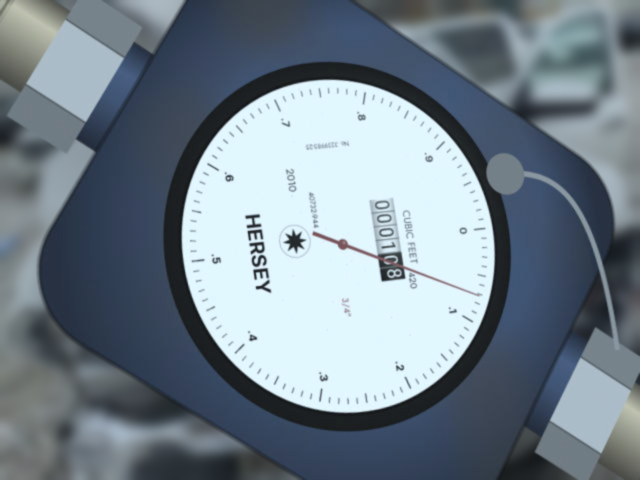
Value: **108.07** ft³
